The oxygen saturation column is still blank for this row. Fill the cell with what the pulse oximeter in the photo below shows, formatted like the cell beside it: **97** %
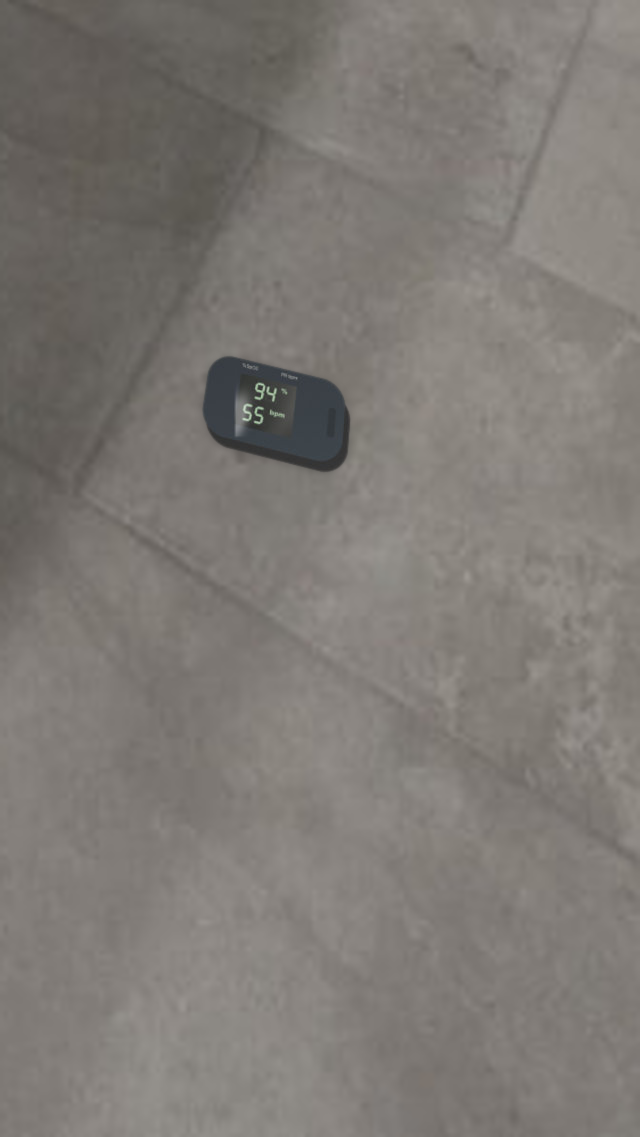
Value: **94** %
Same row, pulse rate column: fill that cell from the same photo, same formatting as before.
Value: **55** bpm
